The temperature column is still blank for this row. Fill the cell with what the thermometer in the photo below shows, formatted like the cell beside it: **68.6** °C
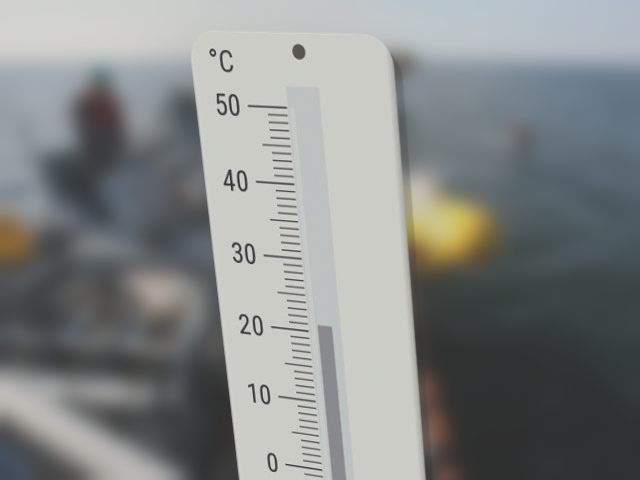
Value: **21** °C
